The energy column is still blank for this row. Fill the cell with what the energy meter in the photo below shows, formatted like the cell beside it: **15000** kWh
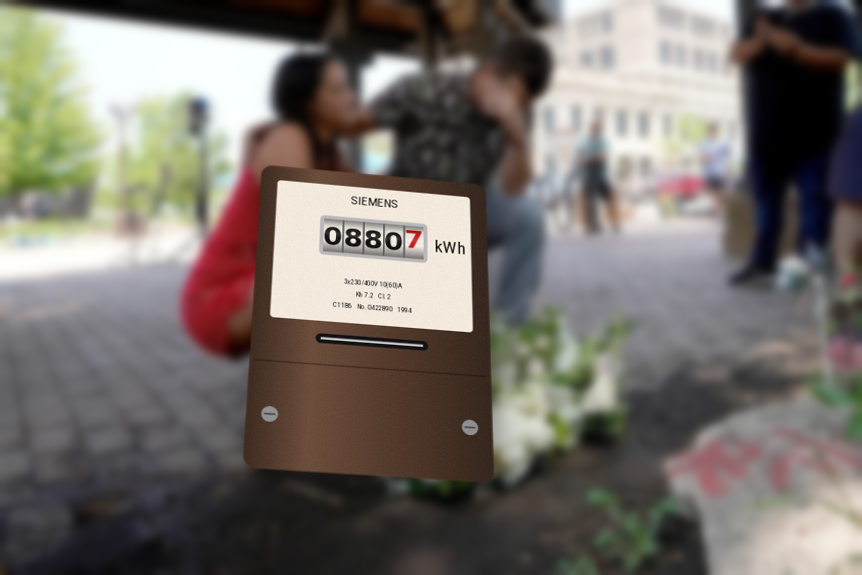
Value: **880.7** kWh
